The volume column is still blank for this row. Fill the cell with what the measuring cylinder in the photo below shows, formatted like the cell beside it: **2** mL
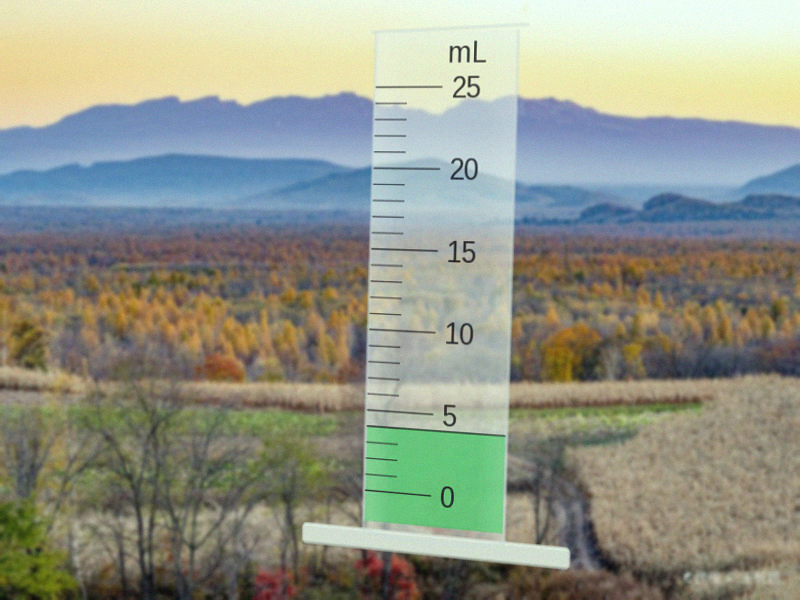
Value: **4** mL
